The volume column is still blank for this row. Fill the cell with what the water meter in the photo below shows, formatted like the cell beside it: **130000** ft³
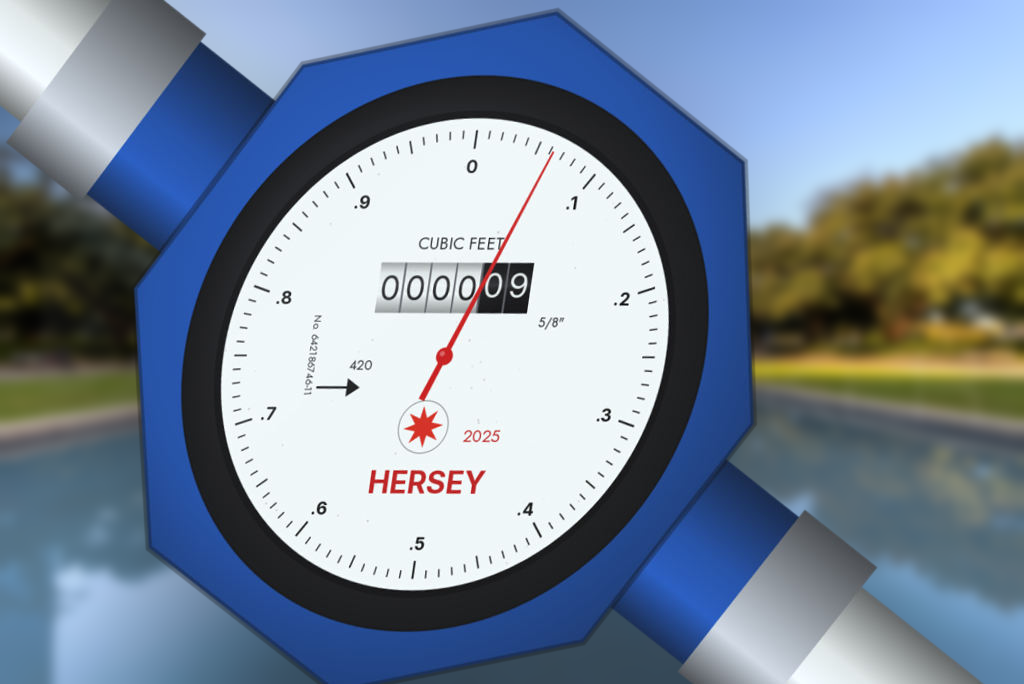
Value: **9.06** ft³
